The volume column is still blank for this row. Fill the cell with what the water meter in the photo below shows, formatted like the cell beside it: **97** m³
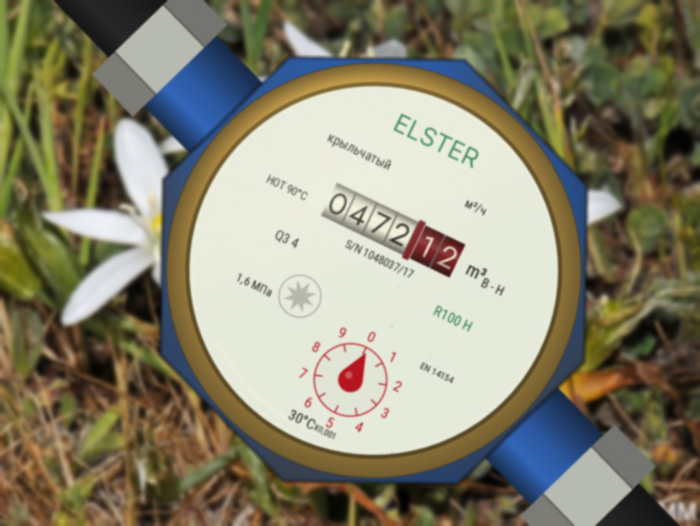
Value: **472.120** m³
